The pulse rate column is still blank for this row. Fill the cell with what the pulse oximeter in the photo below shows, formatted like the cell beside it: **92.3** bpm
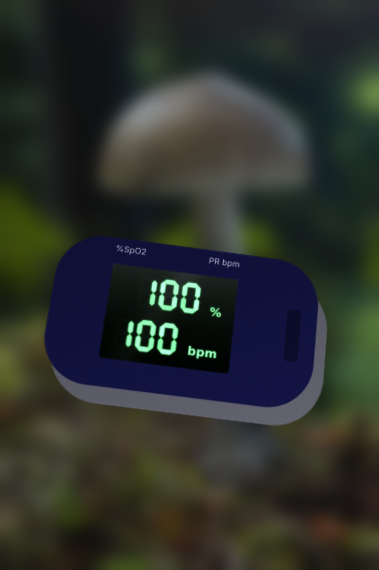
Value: **100** bpm
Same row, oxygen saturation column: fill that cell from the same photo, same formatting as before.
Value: **100** %
